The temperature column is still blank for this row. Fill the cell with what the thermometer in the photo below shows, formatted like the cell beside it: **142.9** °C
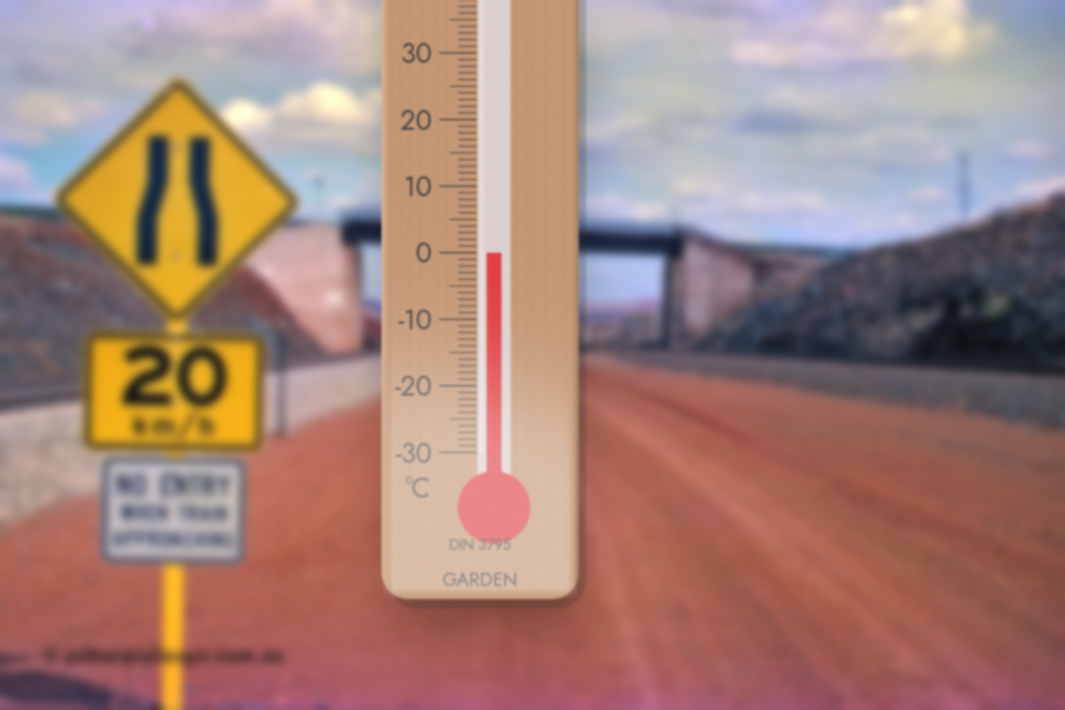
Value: **0** °C
